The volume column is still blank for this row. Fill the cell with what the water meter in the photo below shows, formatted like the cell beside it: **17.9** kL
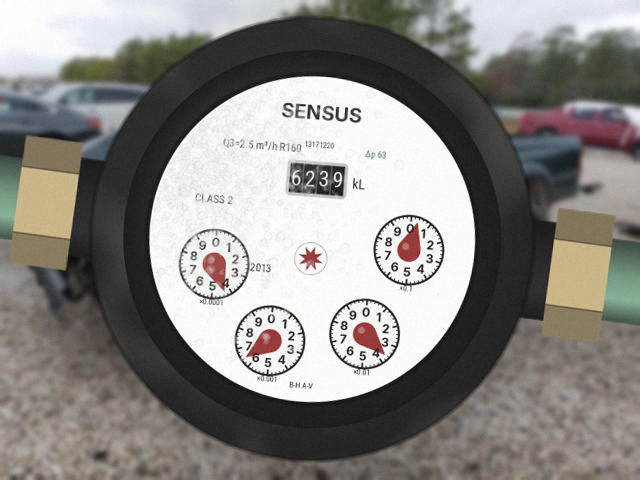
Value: **6239.0364** kL
